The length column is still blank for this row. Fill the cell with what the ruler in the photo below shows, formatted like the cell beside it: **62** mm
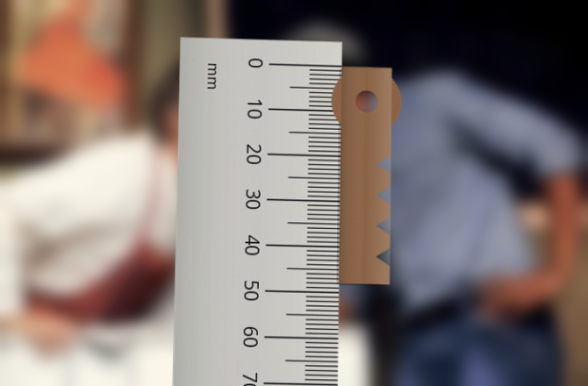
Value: **48** mm
